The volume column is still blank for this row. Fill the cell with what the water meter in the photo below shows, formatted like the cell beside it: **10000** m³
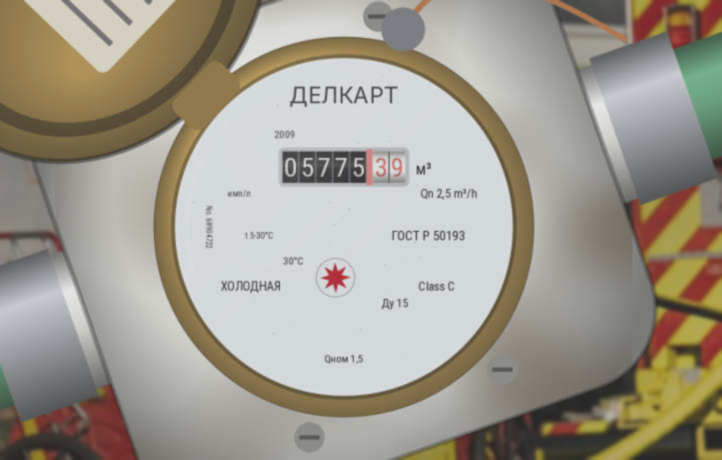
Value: **5775.39** m³
